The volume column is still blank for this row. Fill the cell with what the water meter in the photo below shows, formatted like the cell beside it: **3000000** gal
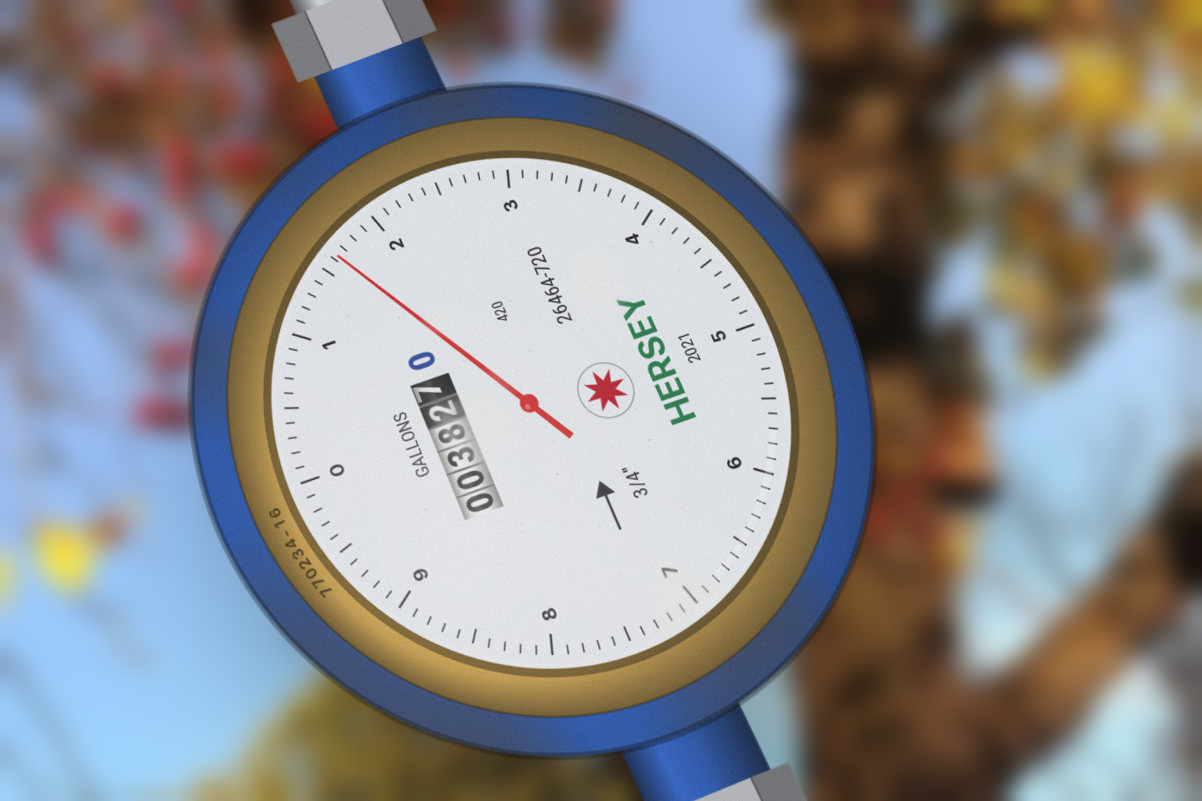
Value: **38271.6** gal
